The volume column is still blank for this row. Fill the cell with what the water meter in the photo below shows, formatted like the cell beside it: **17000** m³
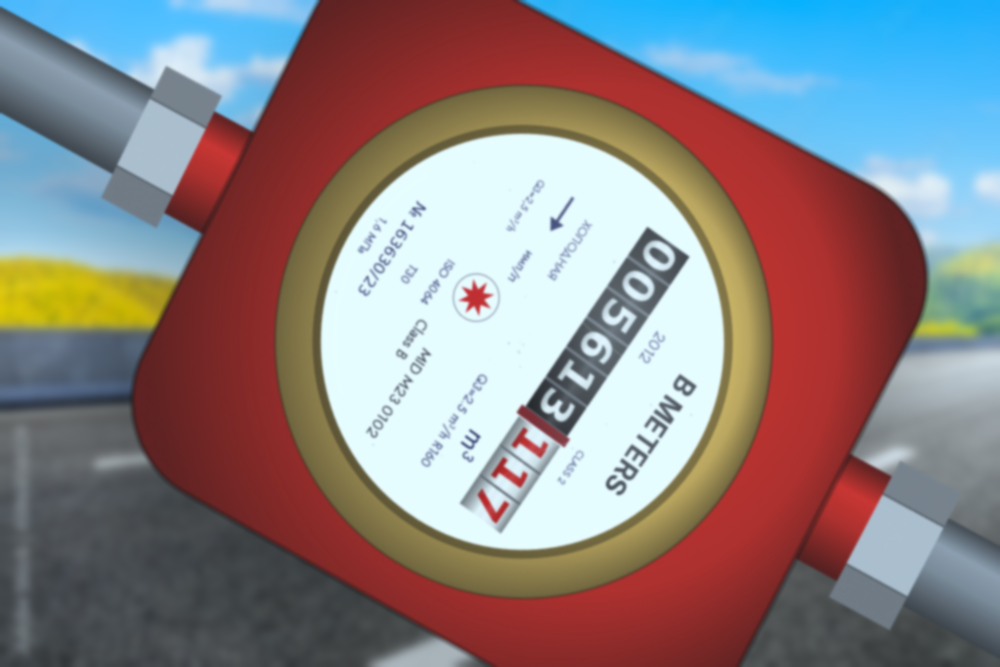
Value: **5613.117** m³
